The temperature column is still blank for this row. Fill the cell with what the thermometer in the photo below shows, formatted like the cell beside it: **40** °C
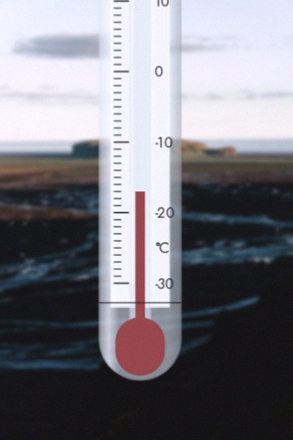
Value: **-17** °C
